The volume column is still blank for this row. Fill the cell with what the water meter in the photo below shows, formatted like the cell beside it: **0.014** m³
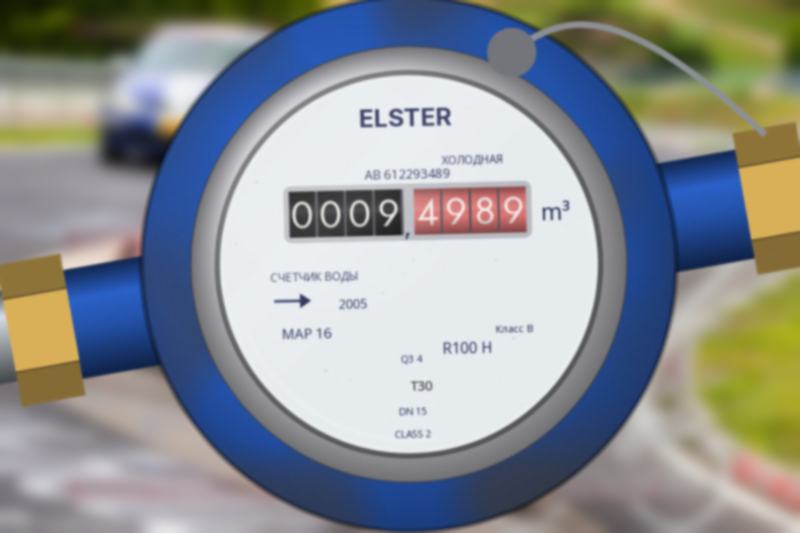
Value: **9.4989** m³
